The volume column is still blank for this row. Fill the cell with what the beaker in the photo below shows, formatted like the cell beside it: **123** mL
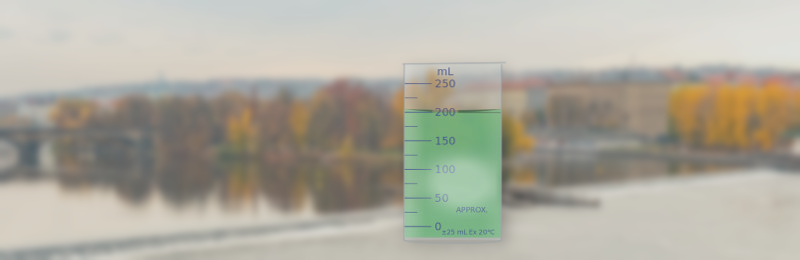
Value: **200** mL
